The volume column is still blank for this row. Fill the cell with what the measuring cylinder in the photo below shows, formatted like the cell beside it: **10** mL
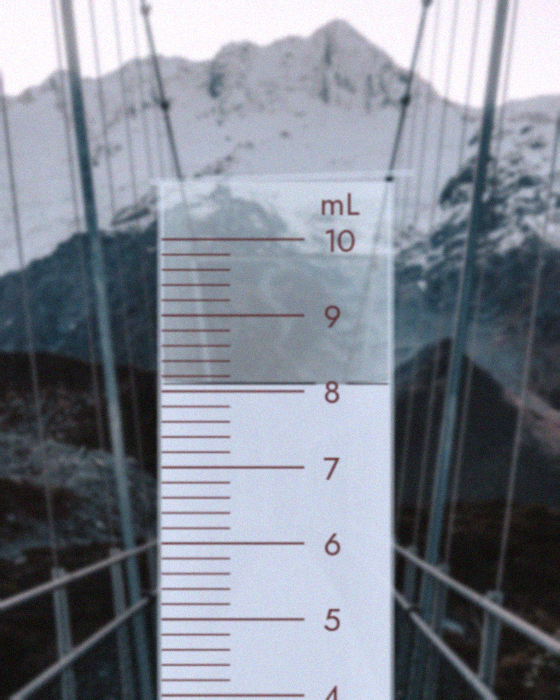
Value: **8.1** mL
